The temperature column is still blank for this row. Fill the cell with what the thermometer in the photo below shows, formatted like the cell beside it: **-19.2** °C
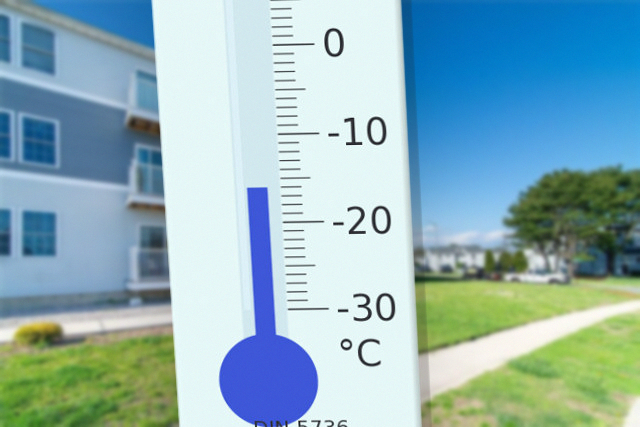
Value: **-16** °C
